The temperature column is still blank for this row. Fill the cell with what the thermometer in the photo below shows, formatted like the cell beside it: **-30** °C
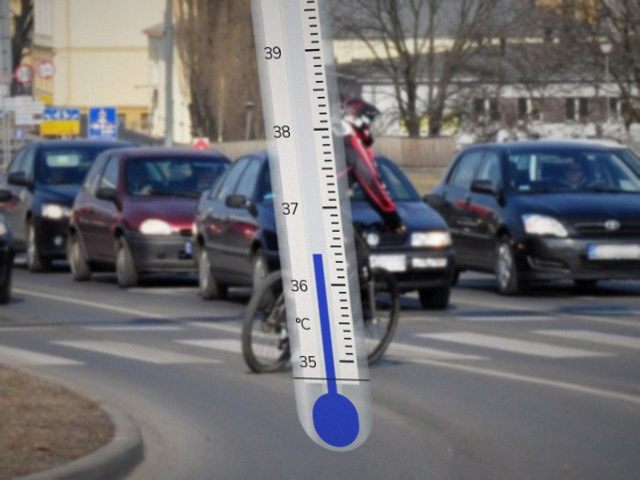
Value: **36.4** °C
